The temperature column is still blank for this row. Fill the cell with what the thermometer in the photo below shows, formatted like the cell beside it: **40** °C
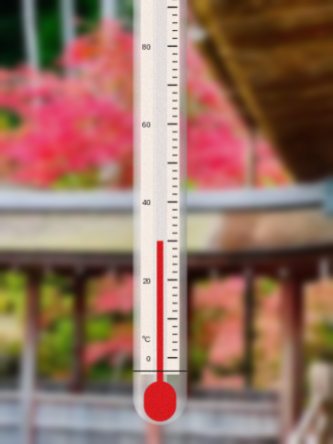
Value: **30** °C
